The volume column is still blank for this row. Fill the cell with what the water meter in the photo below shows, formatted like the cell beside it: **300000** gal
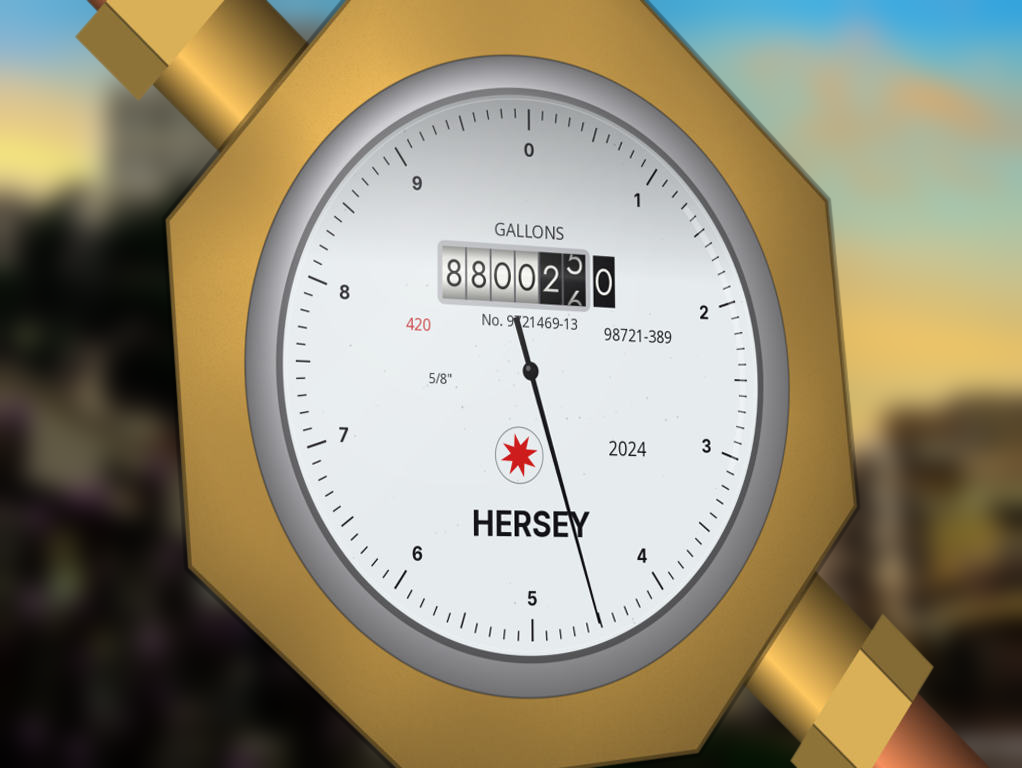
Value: **8800254.5** gal
